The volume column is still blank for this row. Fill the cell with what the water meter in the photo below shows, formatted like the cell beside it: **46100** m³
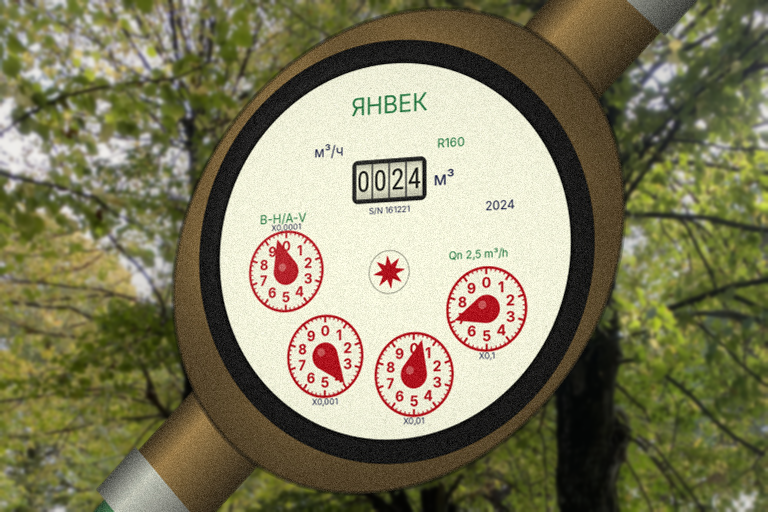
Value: **24.7039** m³
